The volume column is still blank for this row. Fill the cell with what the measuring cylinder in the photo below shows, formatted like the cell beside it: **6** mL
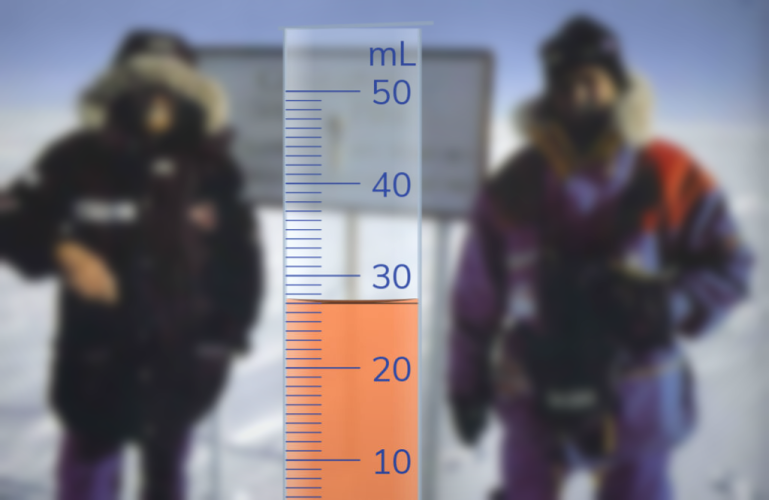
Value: **27** mL
